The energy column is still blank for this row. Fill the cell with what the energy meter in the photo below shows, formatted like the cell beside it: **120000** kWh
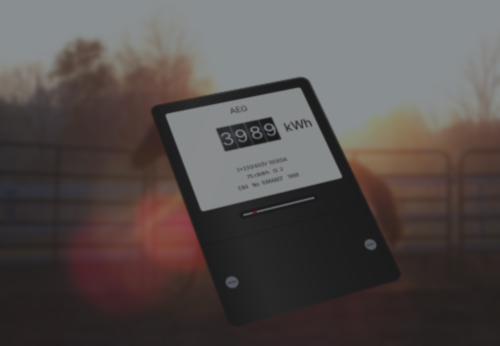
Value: **3989** kWh
